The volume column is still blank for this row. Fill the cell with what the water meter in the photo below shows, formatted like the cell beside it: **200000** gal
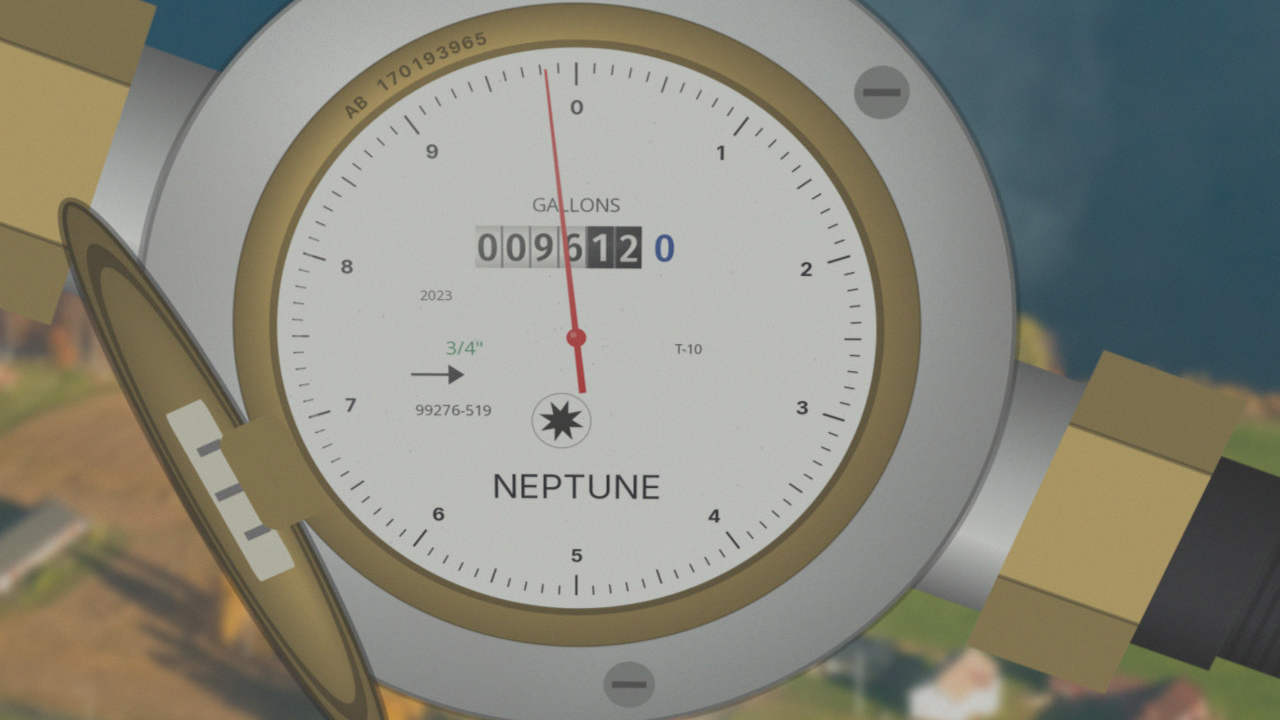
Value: **96119.8** gal
